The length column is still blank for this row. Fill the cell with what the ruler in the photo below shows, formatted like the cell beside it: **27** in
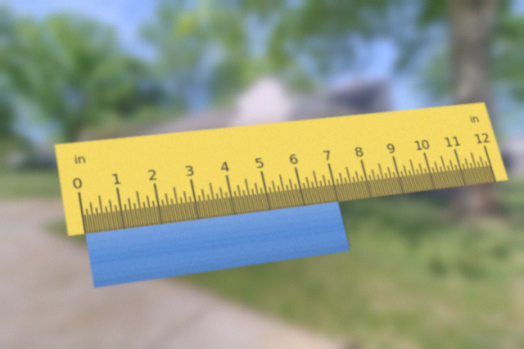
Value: **7** in
